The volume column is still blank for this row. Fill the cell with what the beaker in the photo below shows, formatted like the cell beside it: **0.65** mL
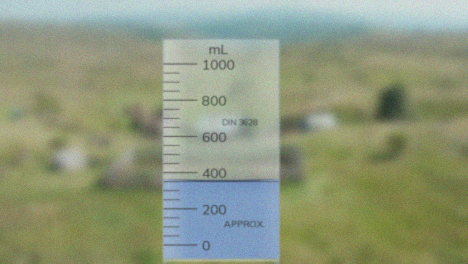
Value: **350** mL
